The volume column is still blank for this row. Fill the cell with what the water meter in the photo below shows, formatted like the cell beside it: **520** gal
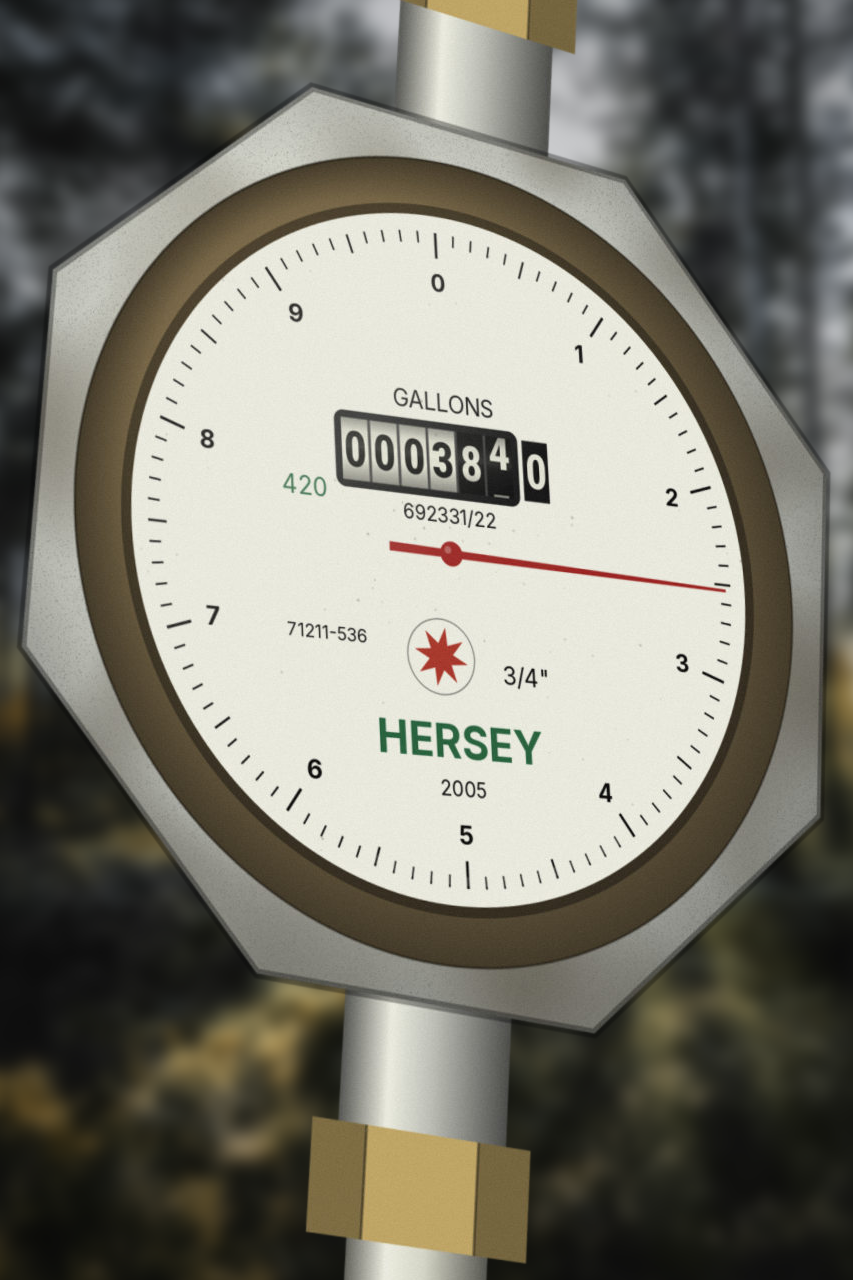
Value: **3842.5** gal
